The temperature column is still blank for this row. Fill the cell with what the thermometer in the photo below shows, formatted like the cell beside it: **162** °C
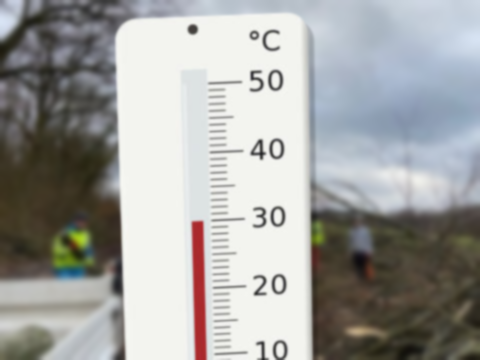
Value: **30** °C
